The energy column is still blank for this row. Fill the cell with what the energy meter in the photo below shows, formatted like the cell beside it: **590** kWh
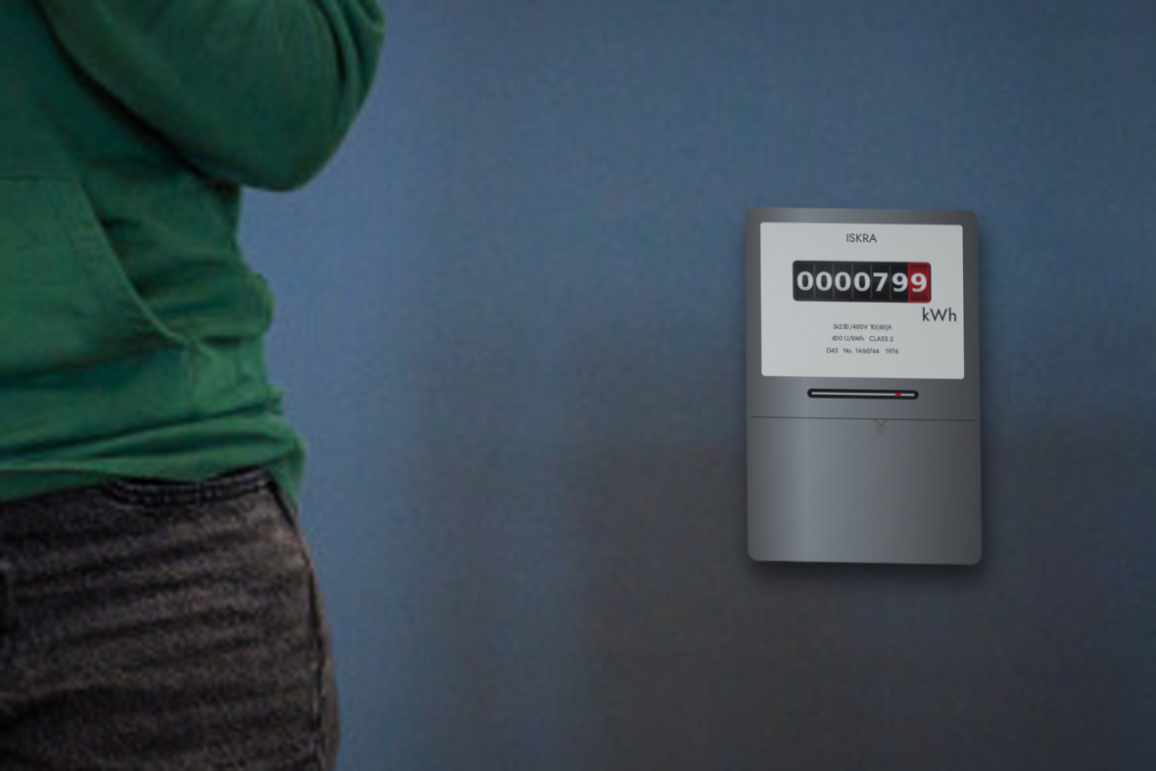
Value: **79.9** kWh
